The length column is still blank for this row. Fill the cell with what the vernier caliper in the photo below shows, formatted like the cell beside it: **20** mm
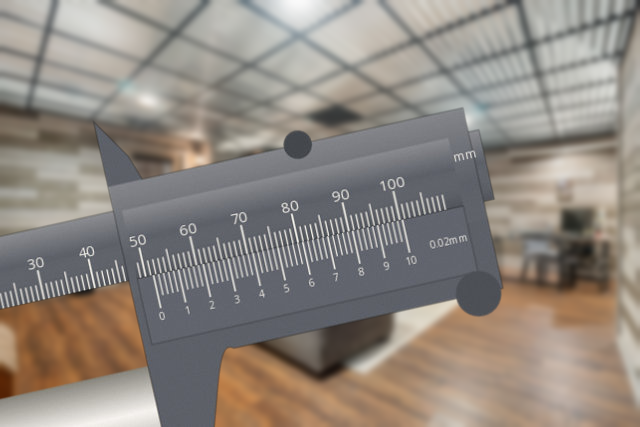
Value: **51.5** mm
